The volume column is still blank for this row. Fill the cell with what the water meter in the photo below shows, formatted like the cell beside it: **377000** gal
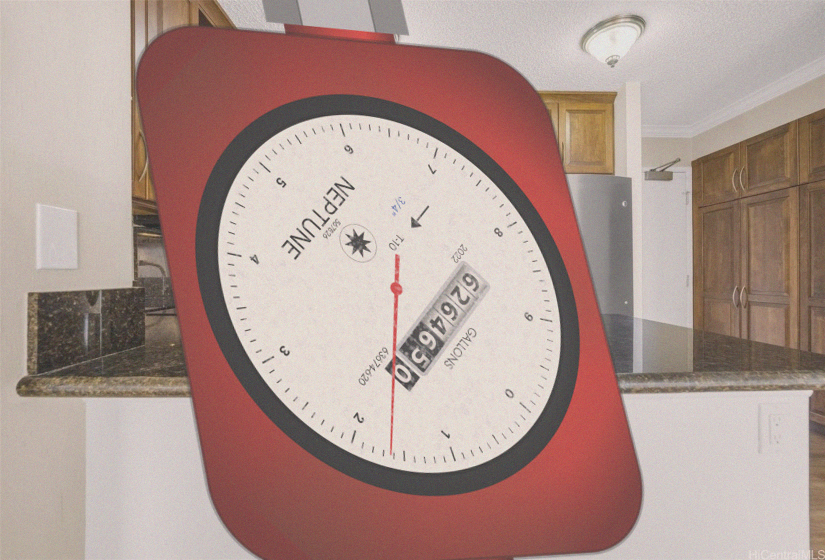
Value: **6264651.6** gal
